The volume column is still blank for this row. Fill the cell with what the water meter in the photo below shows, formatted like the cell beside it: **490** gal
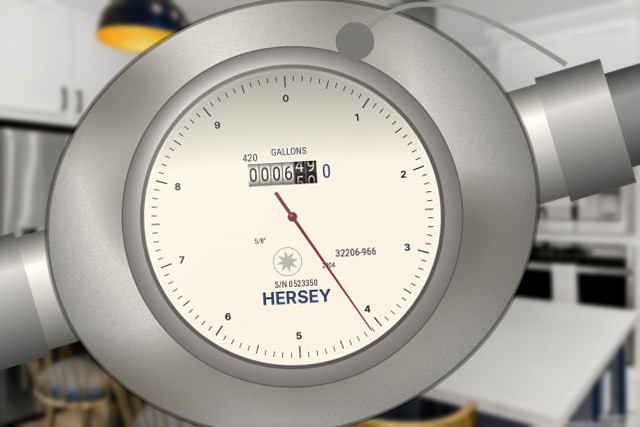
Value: **6494.1** gal
